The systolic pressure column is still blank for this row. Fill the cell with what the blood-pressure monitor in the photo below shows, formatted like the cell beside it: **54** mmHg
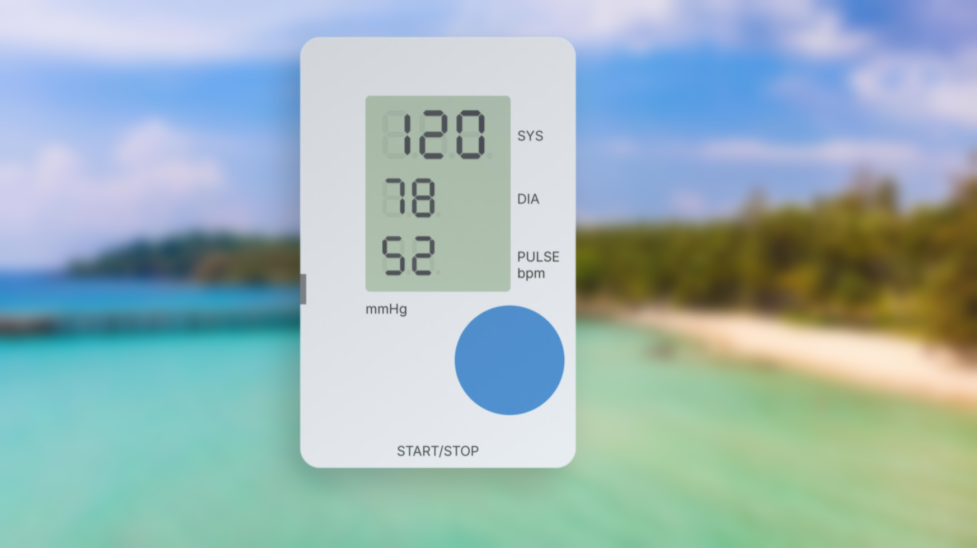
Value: **120** mmHg
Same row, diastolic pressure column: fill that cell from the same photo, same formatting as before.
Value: **78** mmHg
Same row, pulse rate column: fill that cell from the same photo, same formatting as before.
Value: **52** bpm
